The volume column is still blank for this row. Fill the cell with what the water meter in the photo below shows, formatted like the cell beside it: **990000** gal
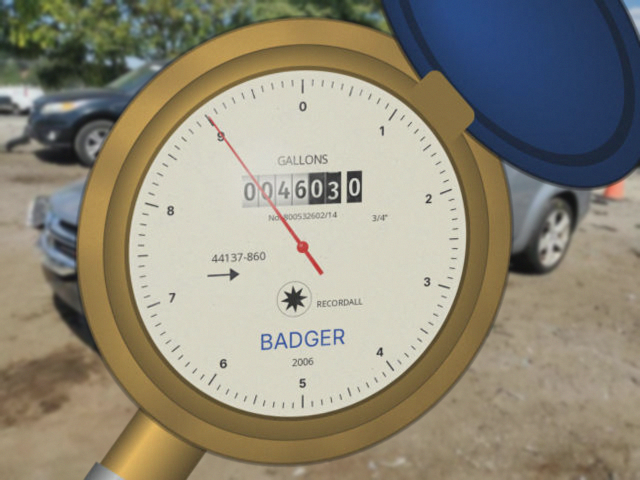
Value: **46029.0** gal
